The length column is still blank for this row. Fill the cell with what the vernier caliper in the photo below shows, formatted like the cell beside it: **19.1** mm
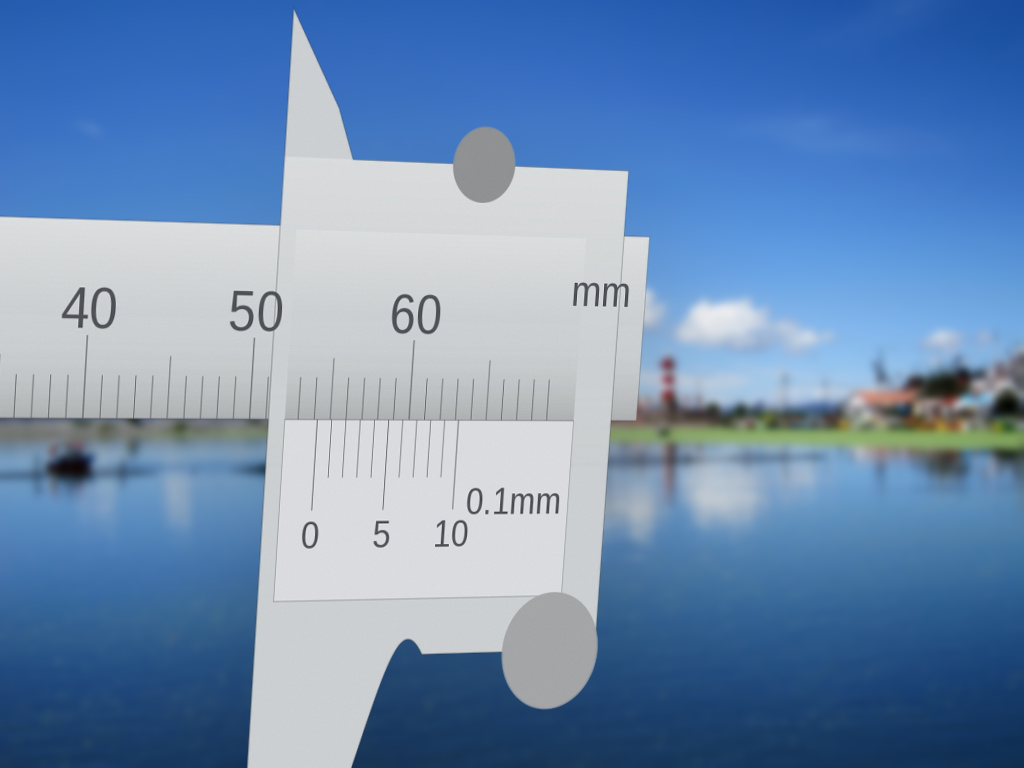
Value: **54.2** mm
